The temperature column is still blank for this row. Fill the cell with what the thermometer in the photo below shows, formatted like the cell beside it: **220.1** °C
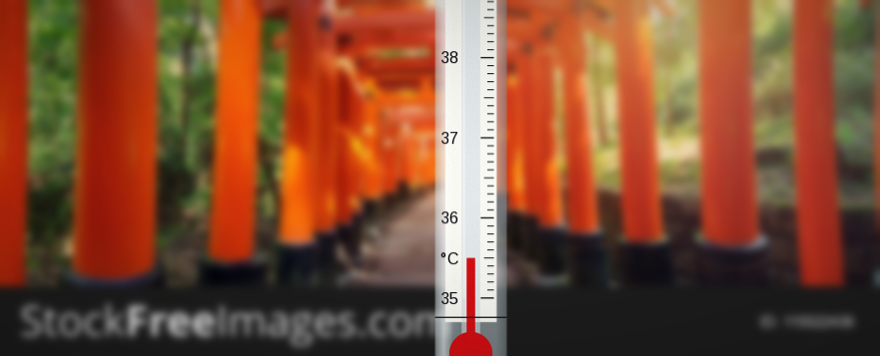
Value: **35.5** °C
